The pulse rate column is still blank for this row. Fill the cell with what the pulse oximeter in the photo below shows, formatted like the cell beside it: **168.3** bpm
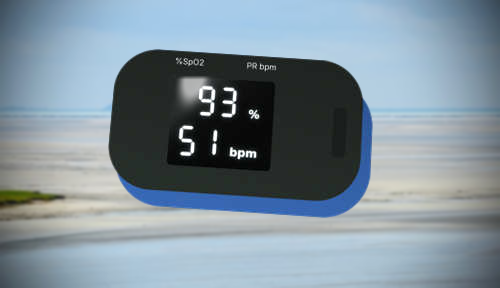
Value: **51** bpm
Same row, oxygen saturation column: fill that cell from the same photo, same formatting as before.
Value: **93** %
